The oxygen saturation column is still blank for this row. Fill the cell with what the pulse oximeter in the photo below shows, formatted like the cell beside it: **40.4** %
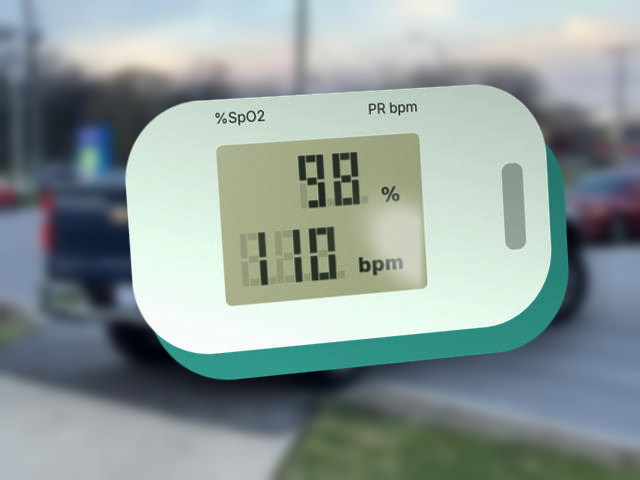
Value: **98** %
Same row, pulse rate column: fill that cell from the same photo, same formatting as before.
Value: **110** bpm
